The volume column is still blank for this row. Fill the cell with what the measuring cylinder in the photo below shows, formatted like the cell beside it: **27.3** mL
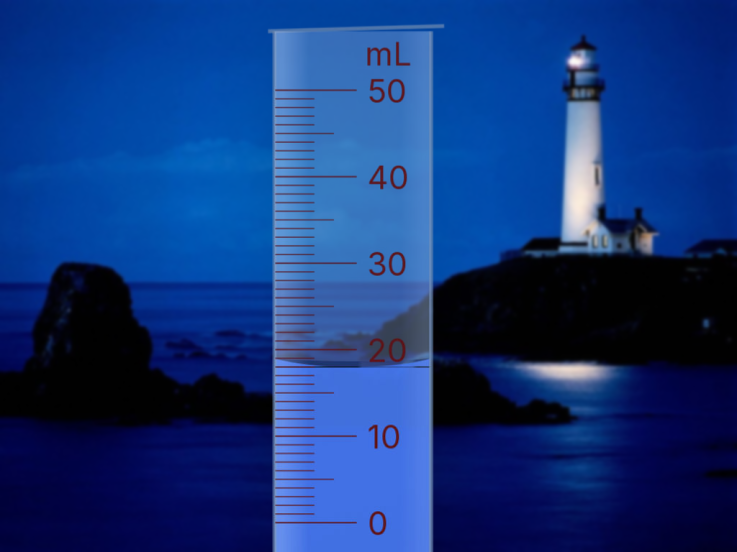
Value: **18** mL
